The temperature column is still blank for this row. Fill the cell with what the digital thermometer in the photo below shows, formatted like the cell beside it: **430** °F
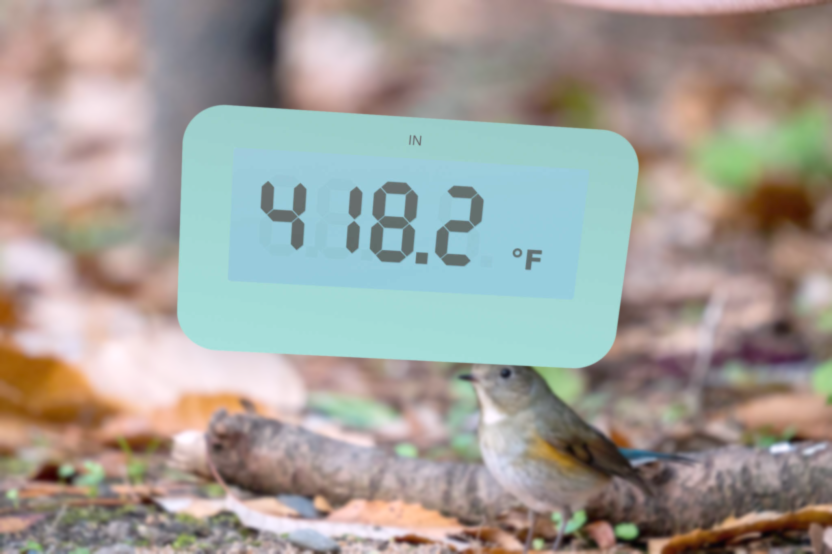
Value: **418.2** °F
